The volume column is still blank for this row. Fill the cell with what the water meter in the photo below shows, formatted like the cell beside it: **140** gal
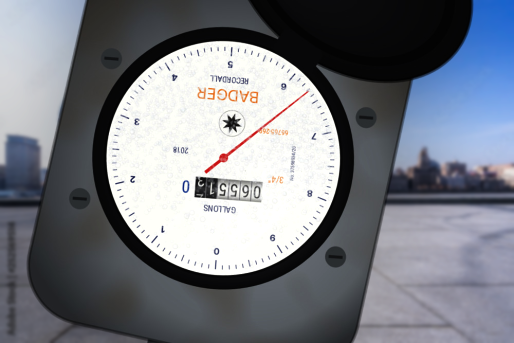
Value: **655126.3** gal
